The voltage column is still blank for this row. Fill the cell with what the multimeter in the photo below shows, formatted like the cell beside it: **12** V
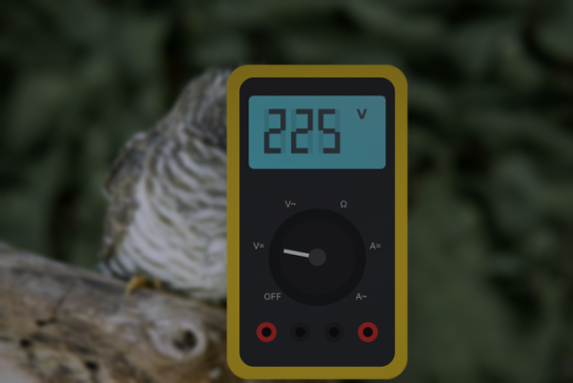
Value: **225** V
